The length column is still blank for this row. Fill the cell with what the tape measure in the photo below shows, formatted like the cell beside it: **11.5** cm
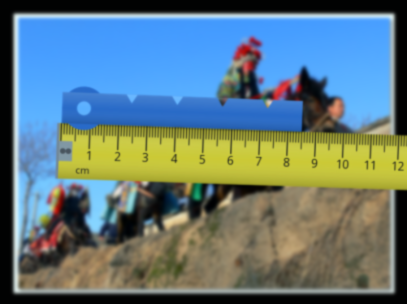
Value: **8.5** cm
